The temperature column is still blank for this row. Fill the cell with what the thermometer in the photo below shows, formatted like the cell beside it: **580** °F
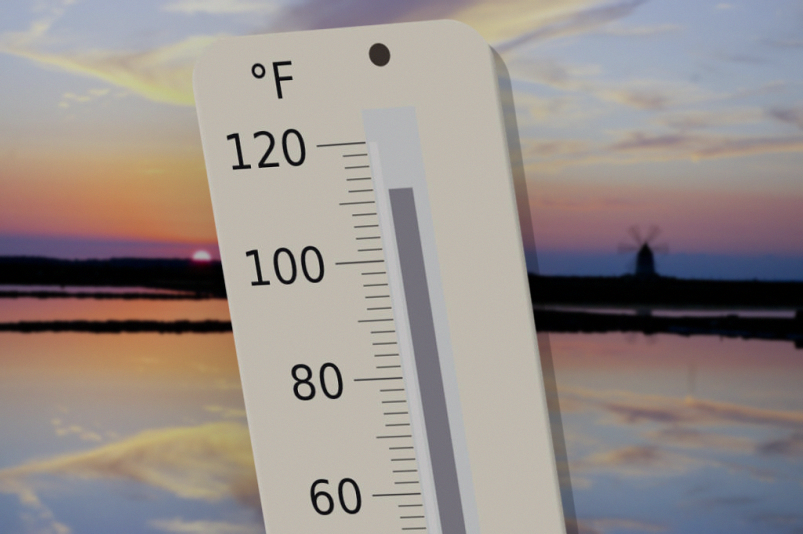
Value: **112** °F
